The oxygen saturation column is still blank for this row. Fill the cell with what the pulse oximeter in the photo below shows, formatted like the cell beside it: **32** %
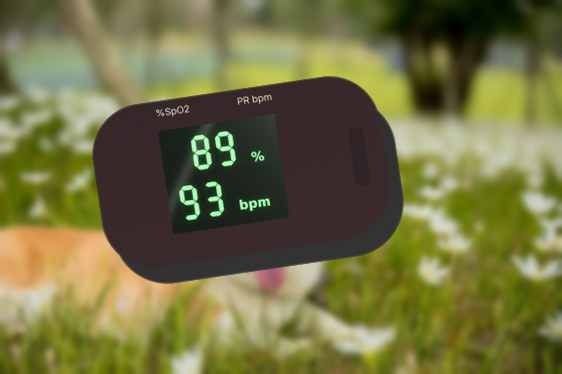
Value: **89** %
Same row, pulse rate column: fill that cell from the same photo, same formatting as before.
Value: **93** bpm
